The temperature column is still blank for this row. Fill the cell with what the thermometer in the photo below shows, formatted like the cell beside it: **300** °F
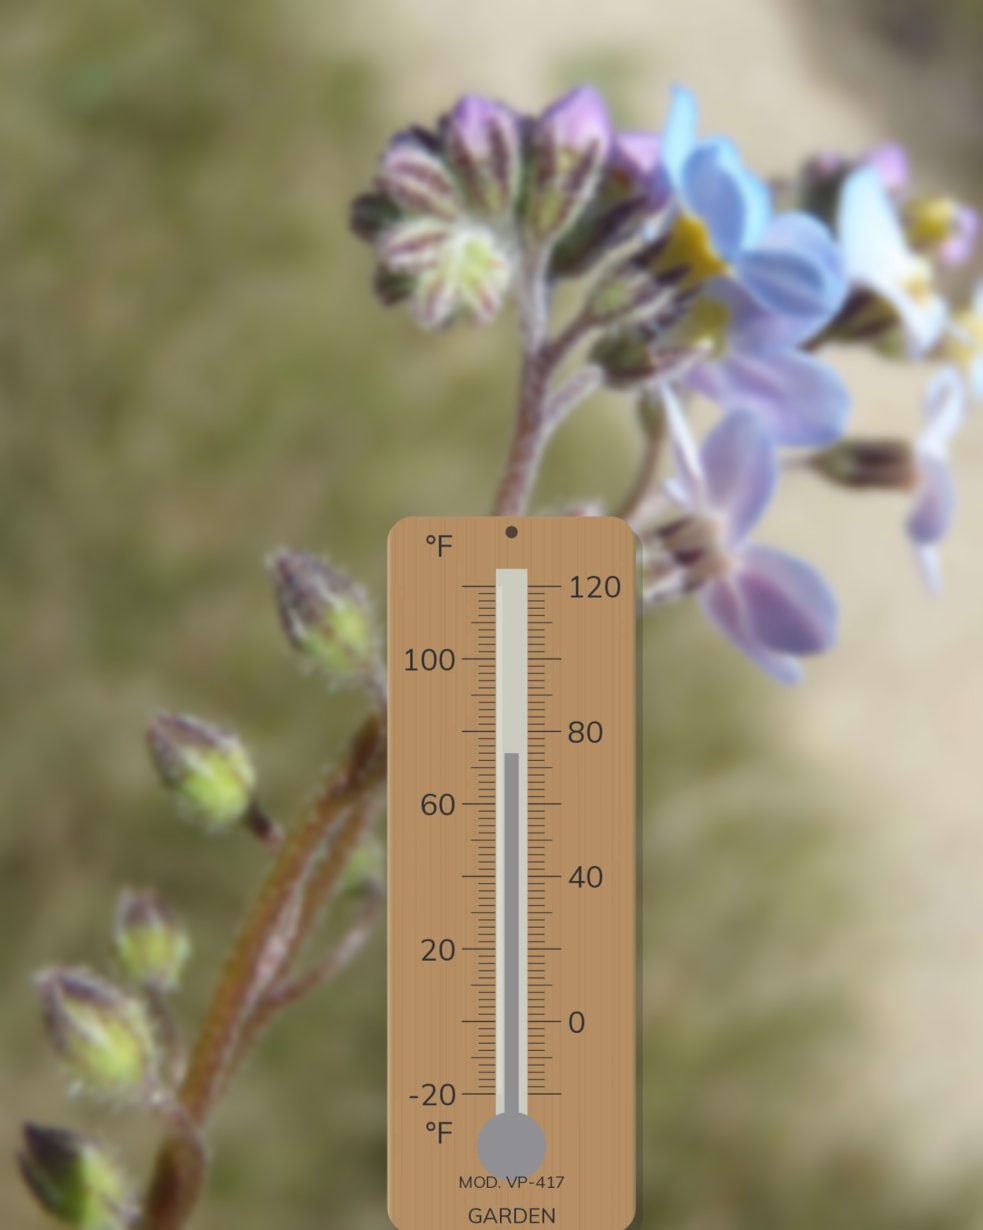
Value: **74** °F
